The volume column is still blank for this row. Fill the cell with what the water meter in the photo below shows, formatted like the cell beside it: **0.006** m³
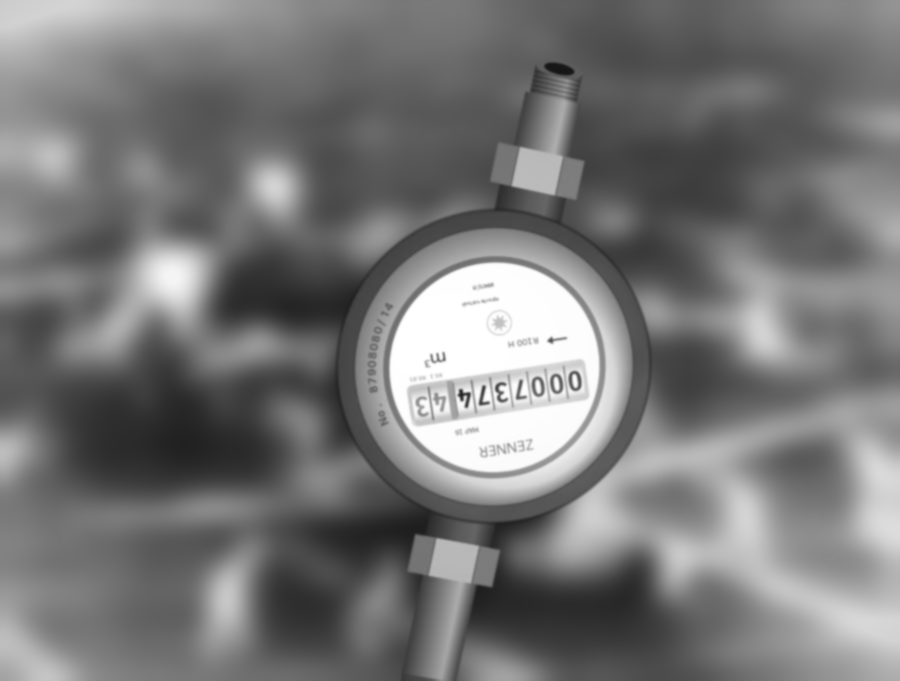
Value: **7374.43** m³
